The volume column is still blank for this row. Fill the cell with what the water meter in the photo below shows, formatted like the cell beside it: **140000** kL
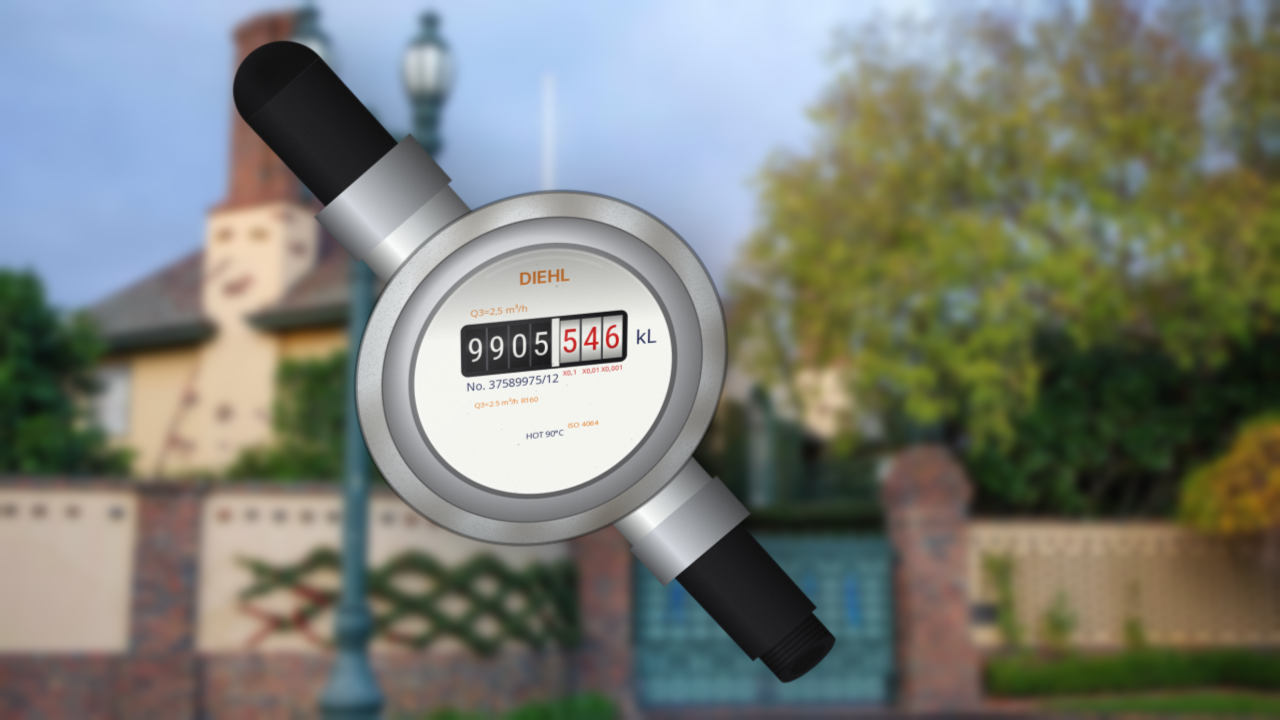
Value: **9905.546** kL
